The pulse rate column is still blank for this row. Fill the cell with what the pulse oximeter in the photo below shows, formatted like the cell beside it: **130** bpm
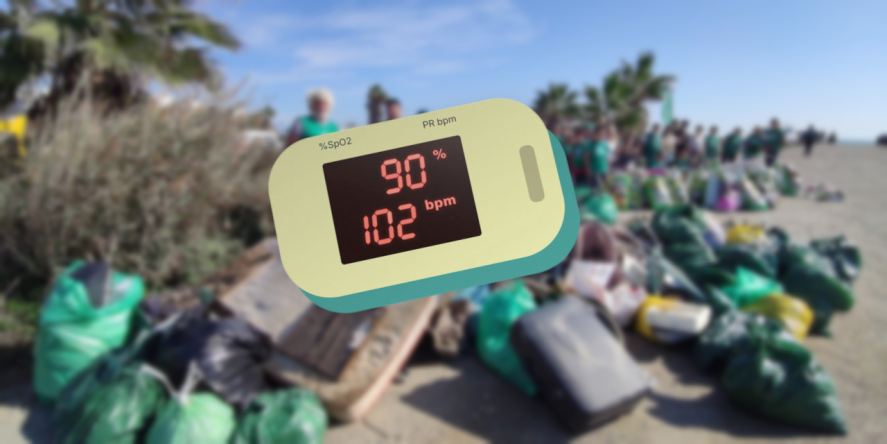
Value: **102** bpm
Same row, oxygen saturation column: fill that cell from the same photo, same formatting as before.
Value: **90** %
